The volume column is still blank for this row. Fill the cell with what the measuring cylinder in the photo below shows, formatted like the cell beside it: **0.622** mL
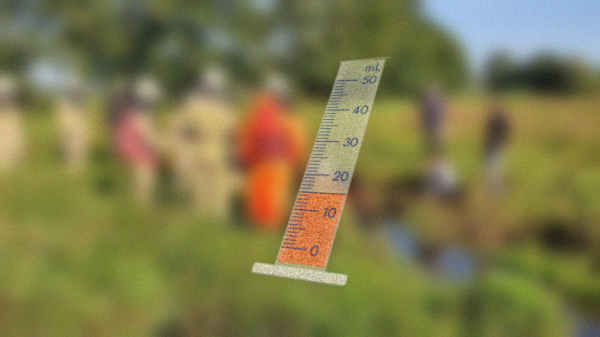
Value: **15** mL
